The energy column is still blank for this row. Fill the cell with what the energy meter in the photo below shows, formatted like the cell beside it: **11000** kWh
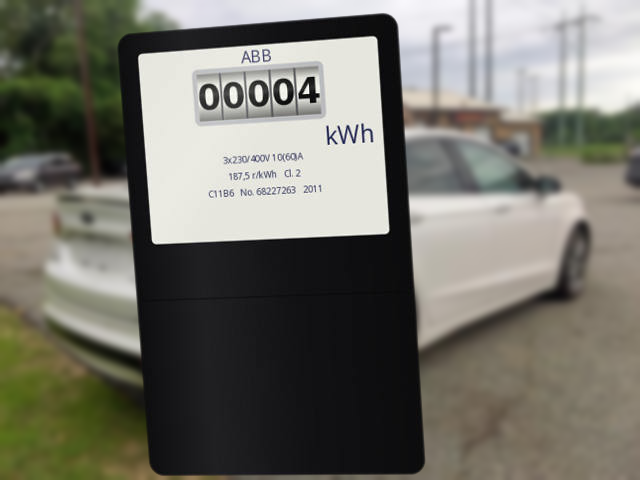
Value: **4** kWh
